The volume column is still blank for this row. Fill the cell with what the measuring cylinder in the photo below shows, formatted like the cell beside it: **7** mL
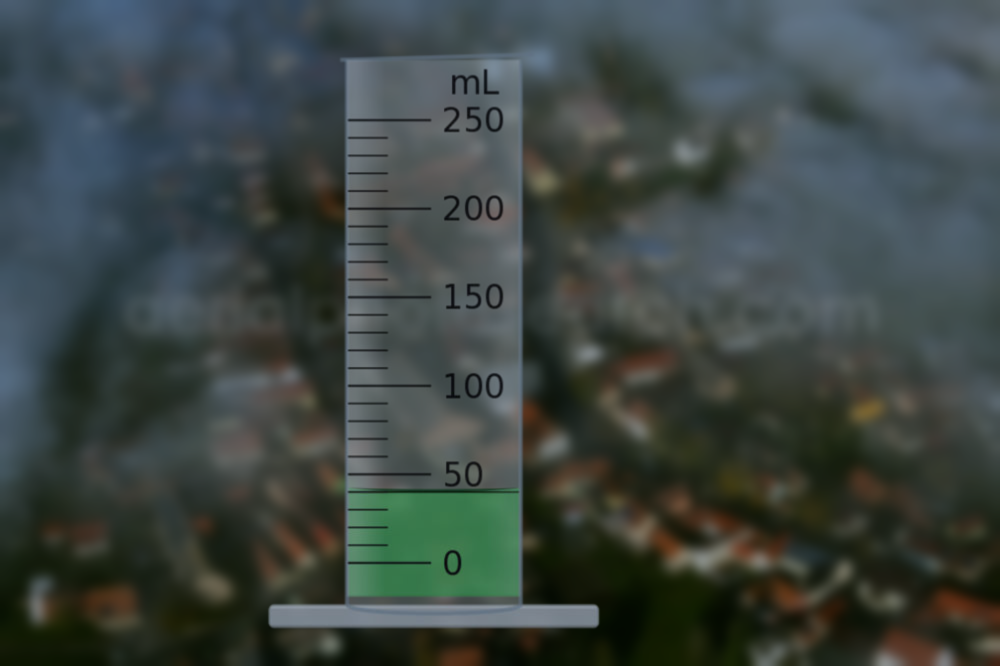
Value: **40** mL
